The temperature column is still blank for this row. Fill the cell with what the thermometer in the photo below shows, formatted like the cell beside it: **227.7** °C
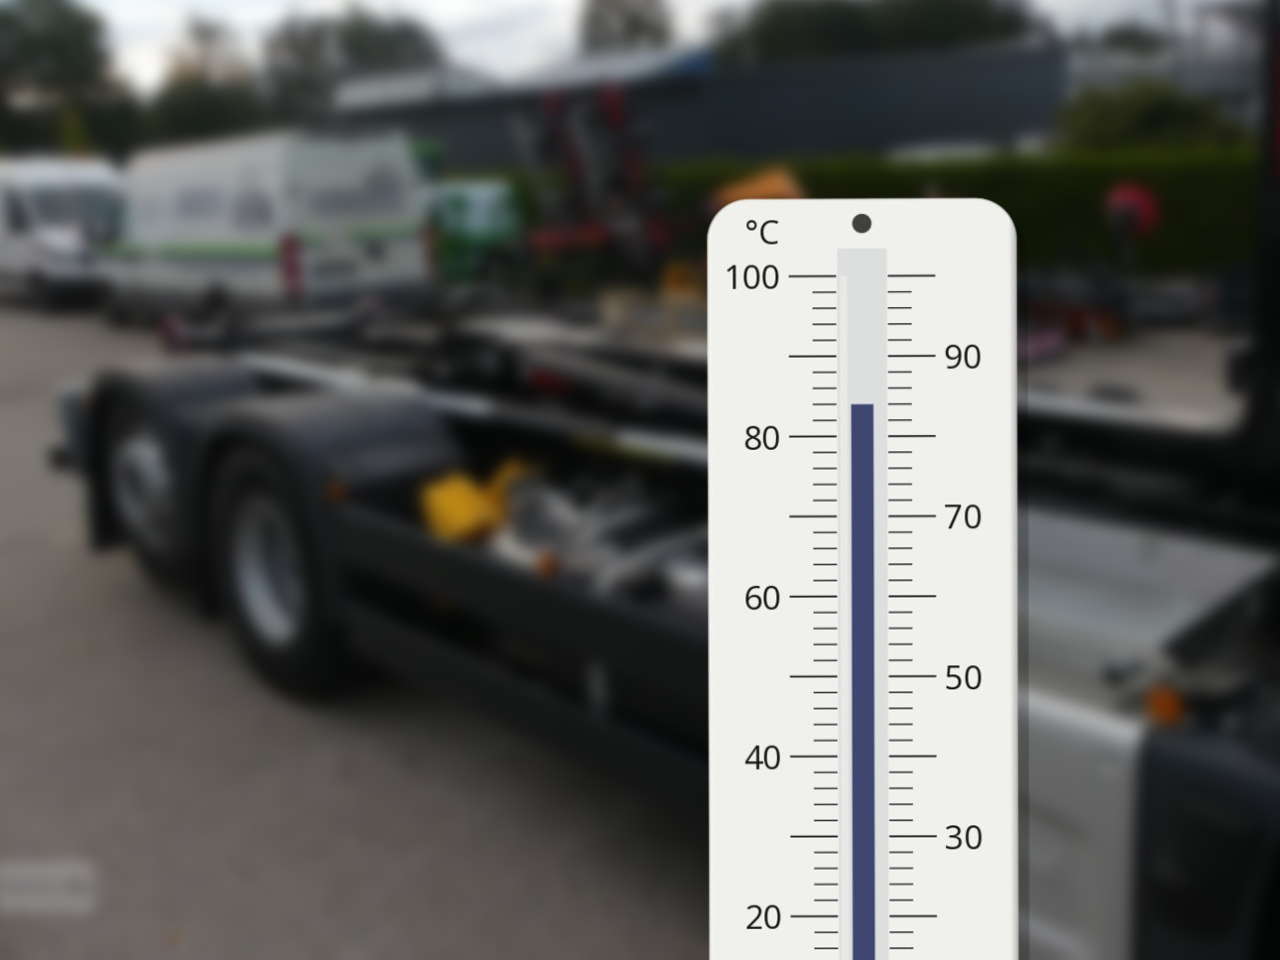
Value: **84** °C
